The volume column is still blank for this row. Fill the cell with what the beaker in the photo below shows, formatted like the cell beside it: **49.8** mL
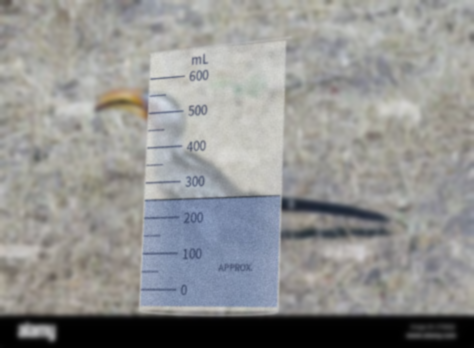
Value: **250** mL
